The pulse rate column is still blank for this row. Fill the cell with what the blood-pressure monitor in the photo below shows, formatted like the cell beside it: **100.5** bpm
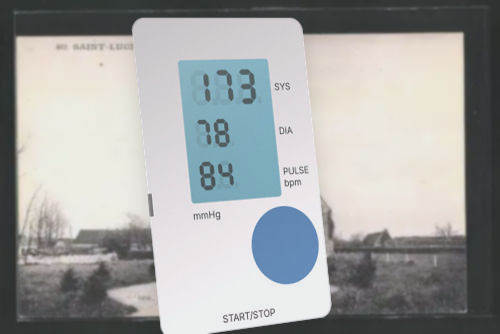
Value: **84** bpm
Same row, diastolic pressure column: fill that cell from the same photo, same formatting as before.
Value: **78** mmHg
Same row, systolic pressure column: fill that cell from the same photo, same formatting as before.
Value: **173** mmHg
